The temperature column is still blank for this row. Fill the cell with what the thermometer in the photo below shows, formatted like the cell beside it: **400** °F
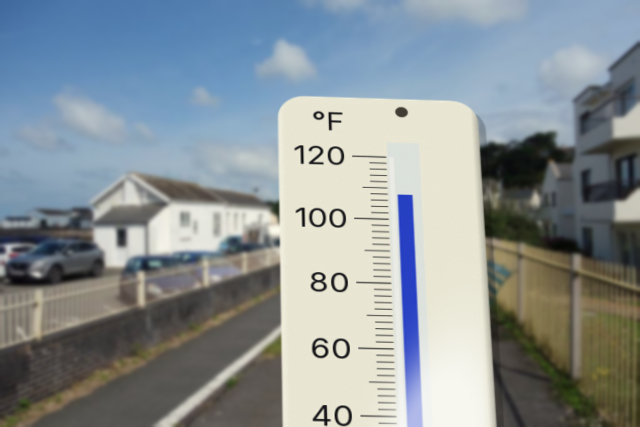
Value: **108** °F
